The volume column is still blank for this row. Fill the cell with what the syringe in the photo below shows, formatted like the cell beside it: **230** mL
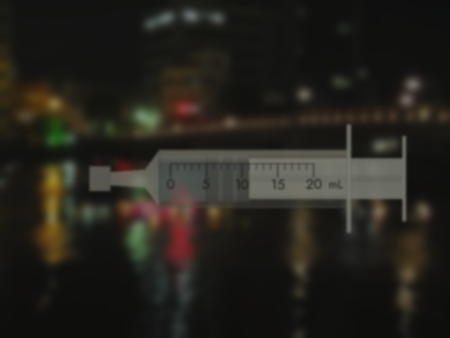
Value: **5** mL
